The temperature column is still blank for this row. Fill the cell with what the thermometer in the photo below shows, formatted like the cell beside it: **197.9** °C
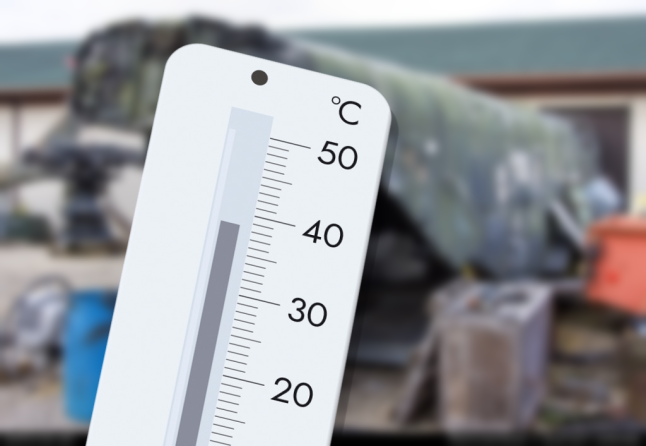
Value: **38.5** °C
